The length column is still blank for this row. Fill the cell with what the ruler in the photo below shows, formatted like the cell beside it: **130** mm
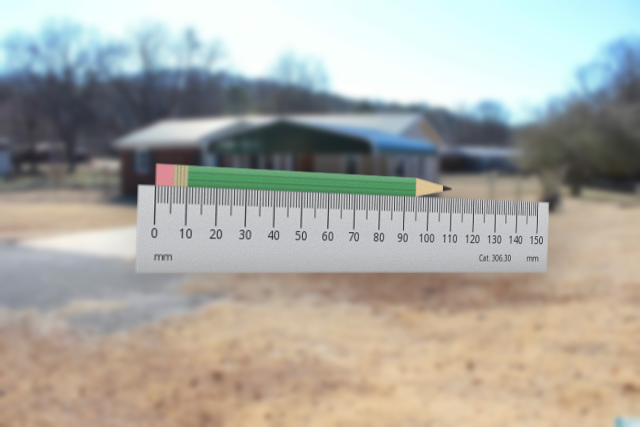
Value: **110** mm
